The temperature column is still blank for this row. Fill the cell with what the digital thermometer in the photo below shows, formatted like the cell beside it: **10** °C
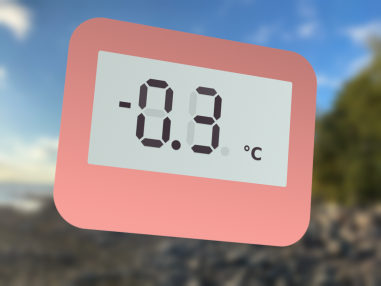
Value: **-0.3** °C
